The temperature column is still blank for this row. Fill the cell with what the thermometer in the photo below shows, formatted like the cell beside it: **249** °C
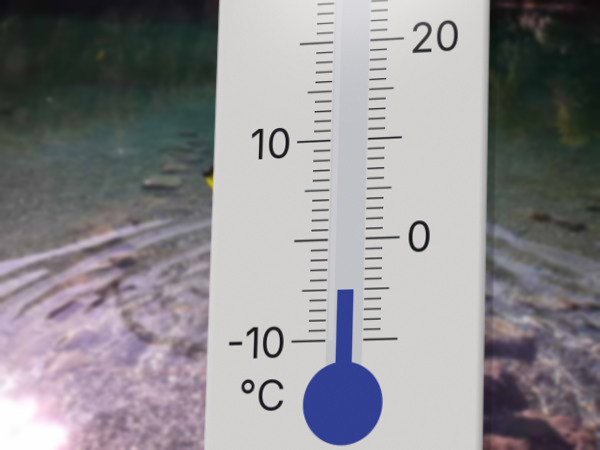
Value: **-5** °C
